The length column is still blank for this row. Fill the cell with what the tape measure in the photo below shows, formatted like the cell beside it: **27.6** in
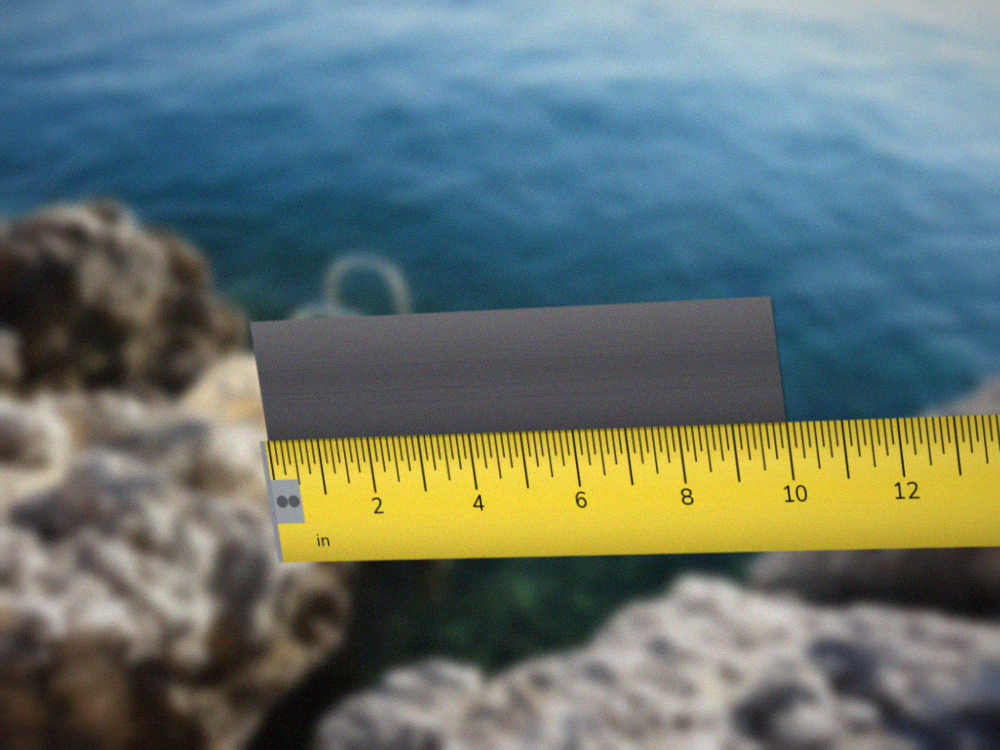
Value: **10** in
